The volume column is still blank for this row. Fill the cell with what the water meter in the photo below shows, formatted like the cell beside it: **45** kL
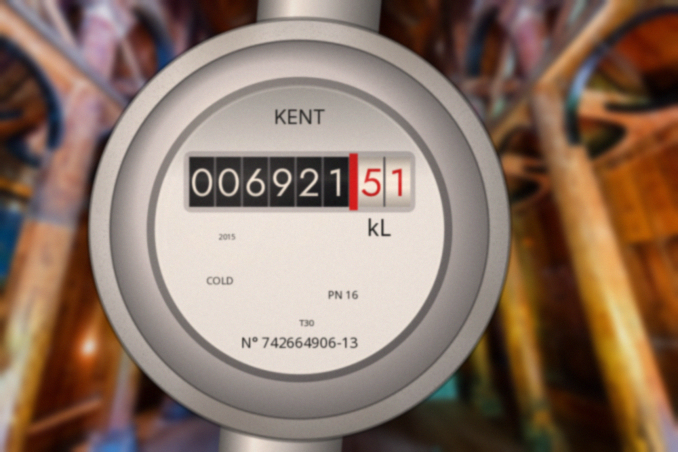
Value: **6921.51** kL
